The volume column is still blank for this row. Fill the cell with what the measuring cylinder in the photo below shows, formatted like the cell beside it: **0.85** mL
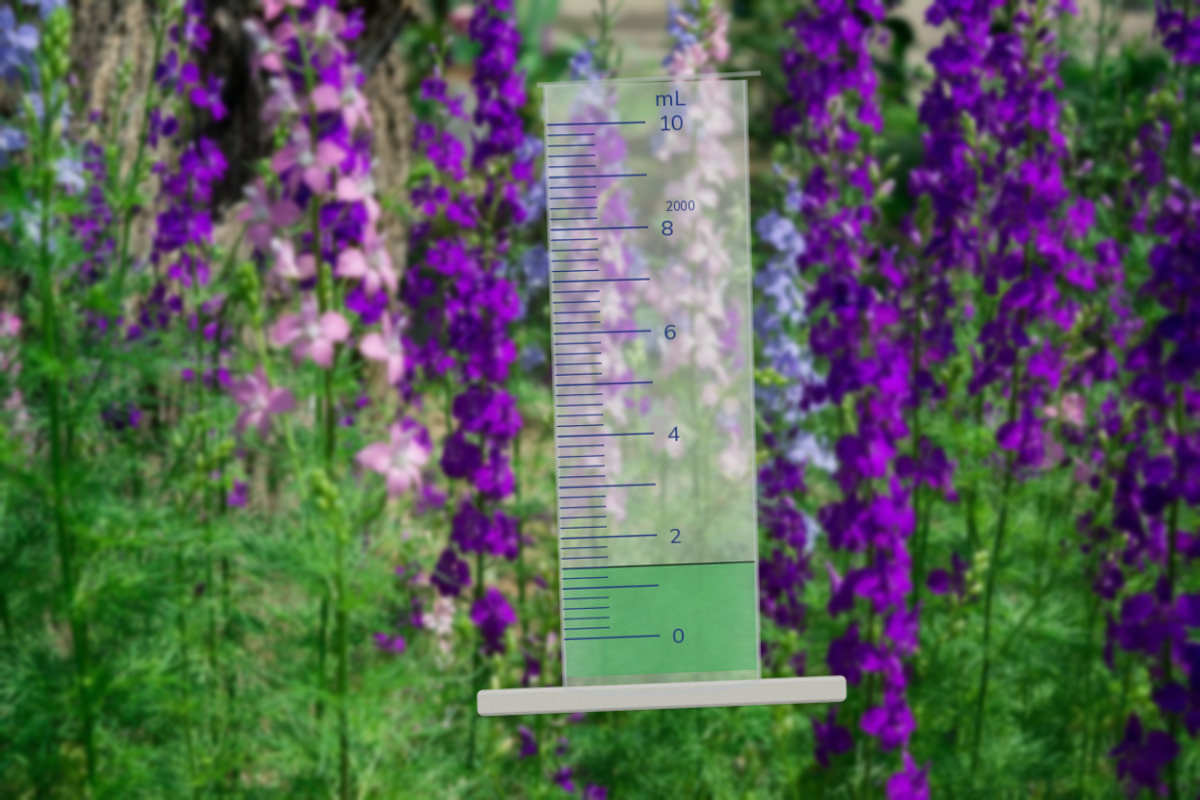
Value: **1.4** mL
